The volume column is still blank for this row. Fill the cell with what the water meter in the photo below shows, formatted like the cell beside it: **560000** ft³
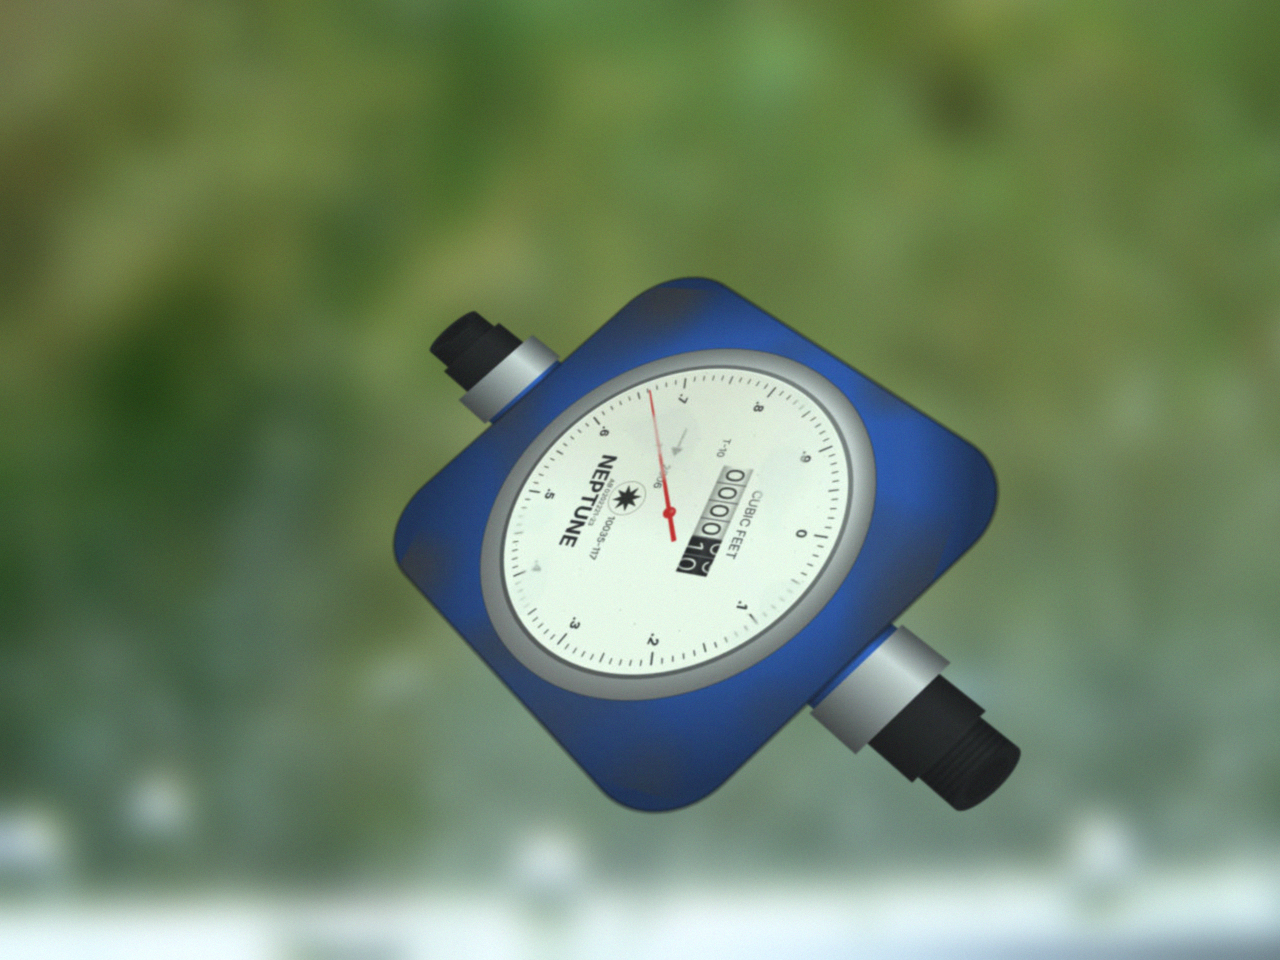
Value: **9.66** ft³
